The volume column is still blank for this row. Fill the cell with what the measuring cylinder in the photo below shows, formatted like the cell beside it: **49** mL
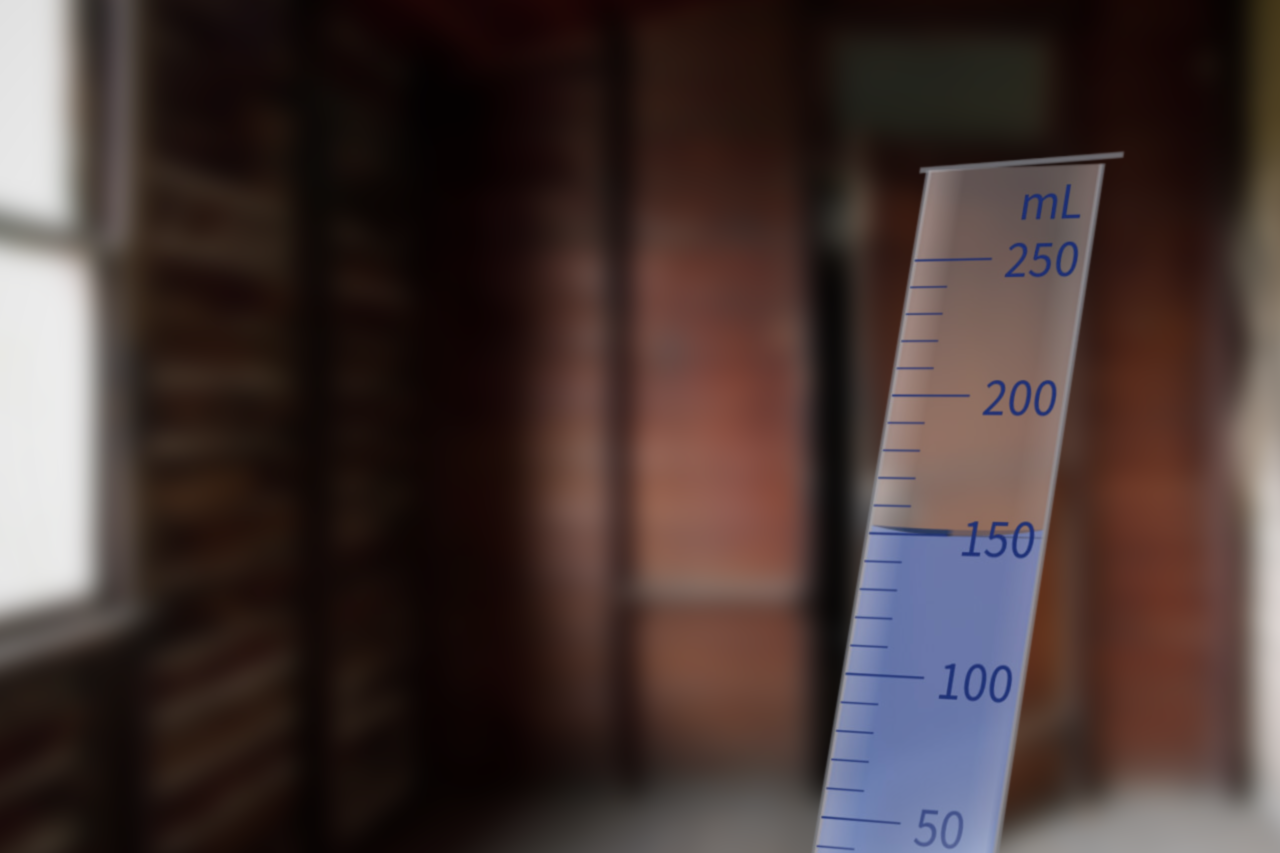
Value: **150** mL
